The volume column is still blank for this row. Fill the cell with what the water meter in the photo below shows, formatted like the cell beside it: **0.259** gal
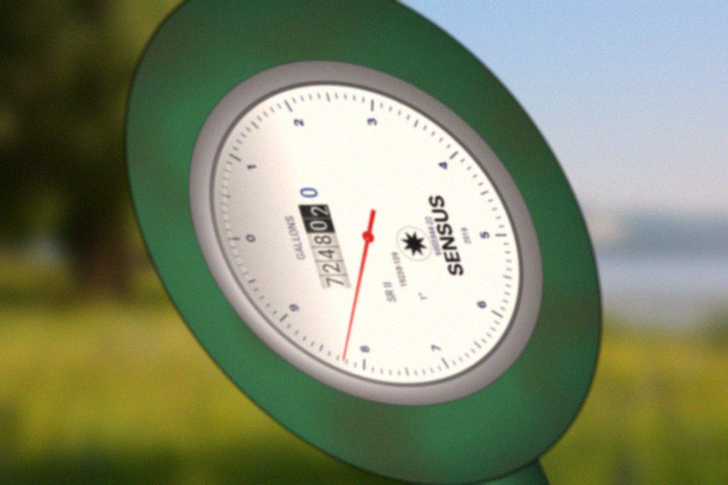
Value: **7248018.2** gal
